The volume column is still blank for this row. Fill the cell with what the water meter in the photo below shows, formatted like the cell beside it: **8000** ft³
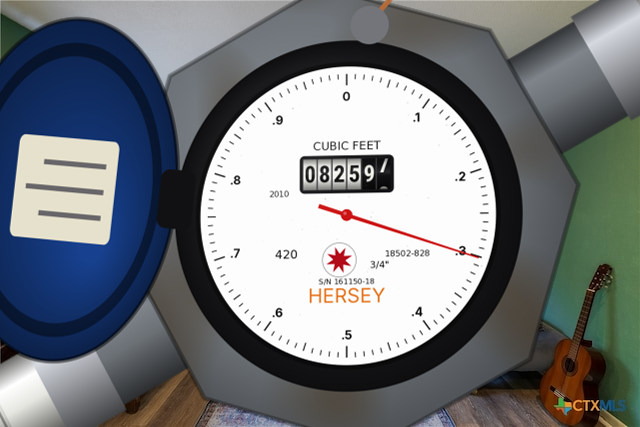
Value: **82597.30** ft³
